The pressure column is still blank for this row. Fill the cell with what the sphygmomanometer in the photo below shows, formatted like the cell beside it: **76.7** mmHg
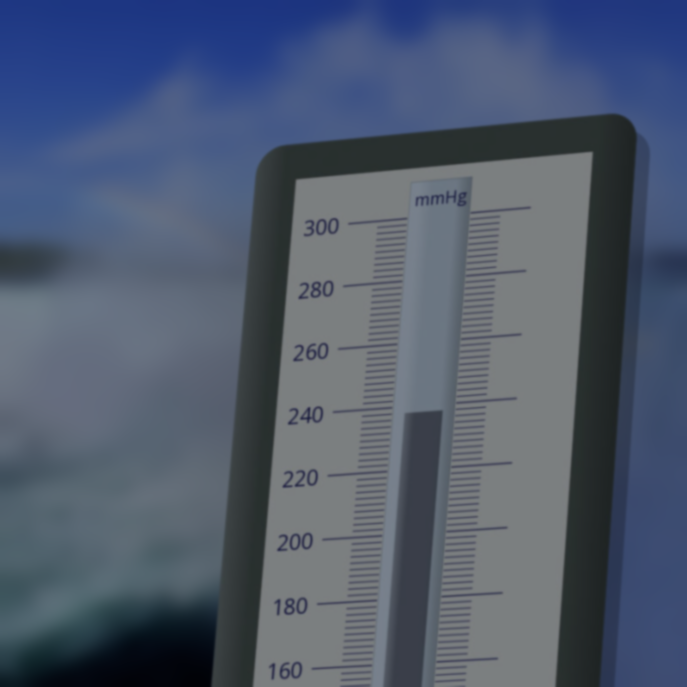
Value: **238** mmHg
